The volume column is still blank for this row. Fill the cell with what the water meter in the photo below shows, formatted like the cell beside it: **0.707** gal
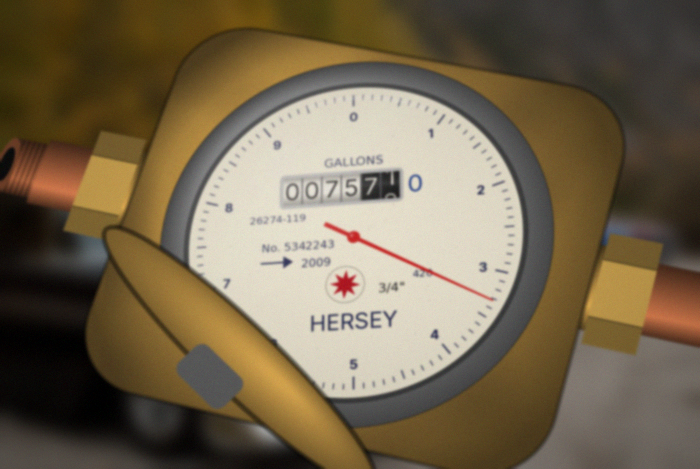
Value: **75713.3** gal
